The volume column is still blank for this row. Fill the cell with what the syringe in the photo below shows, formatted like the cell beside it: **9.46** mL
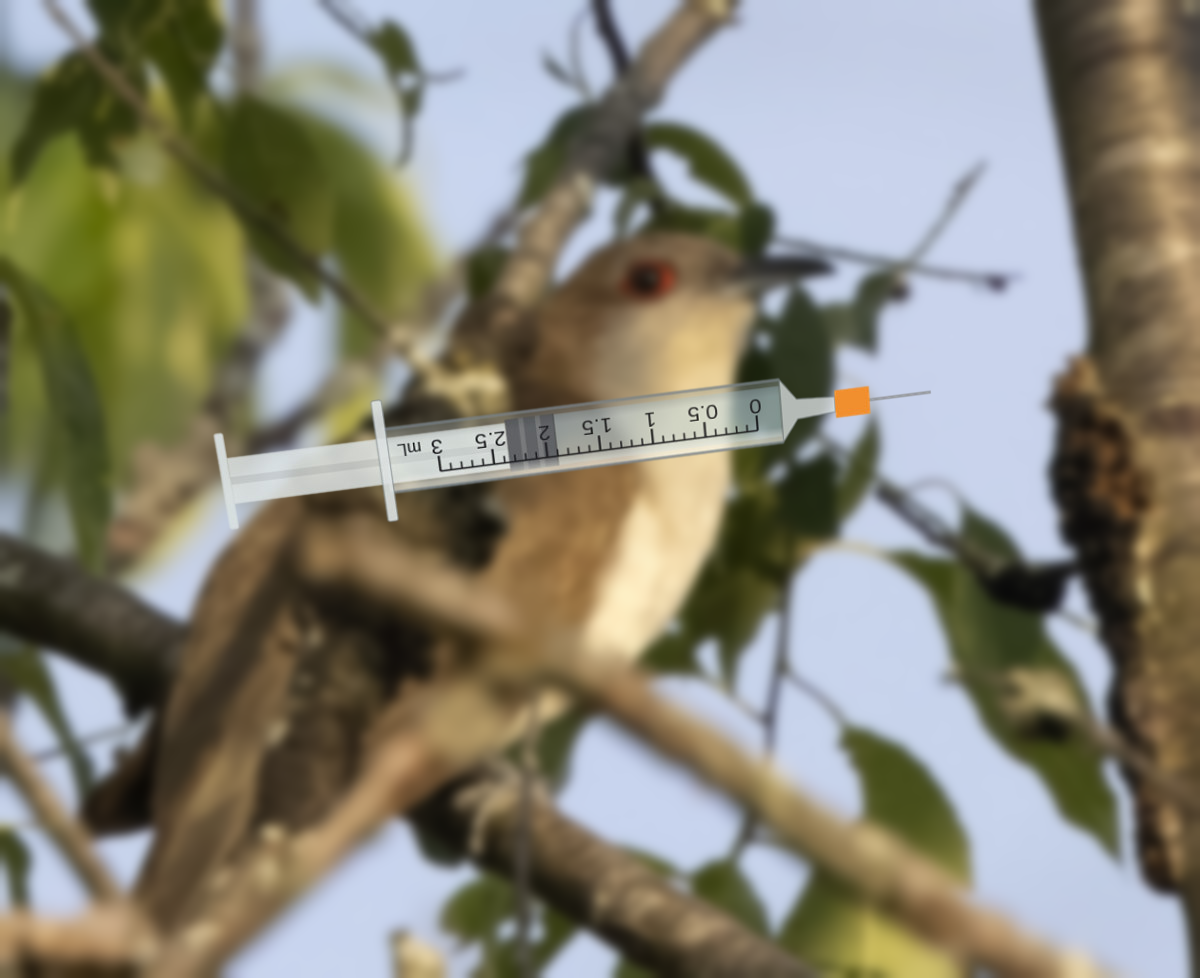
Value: **1.9** mL
